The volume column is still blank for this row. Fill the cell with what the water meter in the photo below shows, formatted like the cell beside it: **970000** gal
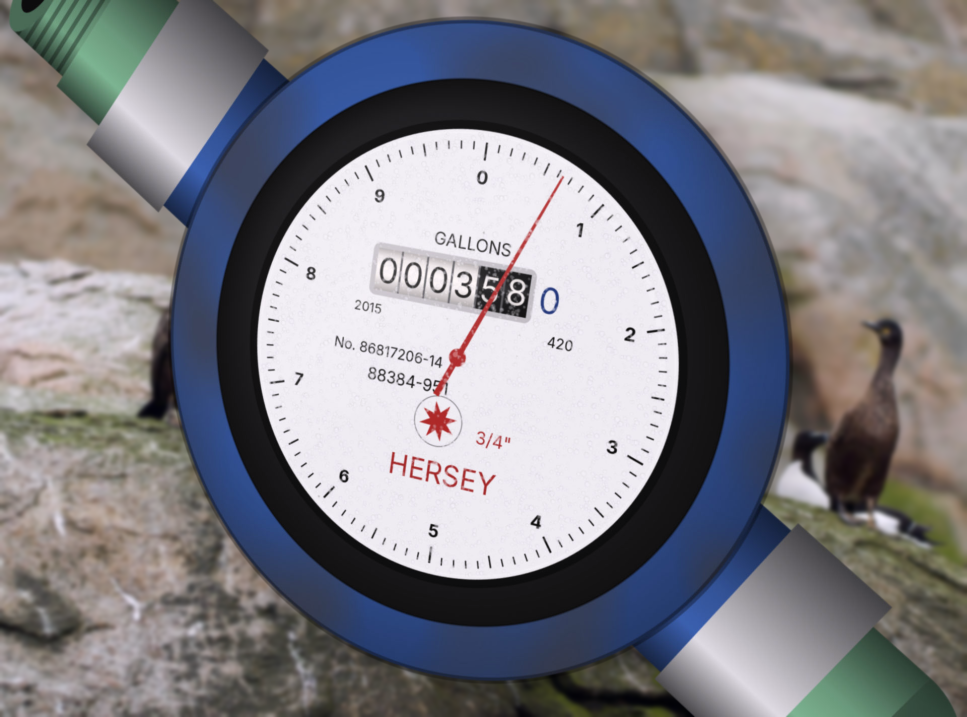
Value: **3580.6** gal
